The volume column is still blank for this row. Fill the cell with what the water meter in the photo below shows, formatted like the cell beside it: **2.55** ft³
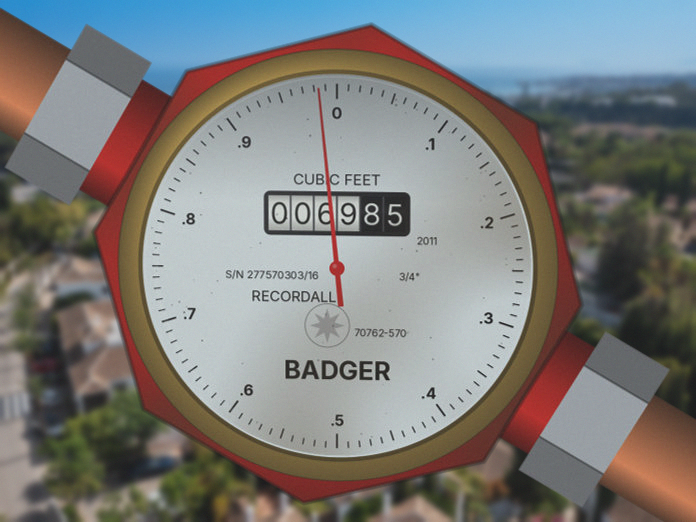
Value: **6984.98** ft³
